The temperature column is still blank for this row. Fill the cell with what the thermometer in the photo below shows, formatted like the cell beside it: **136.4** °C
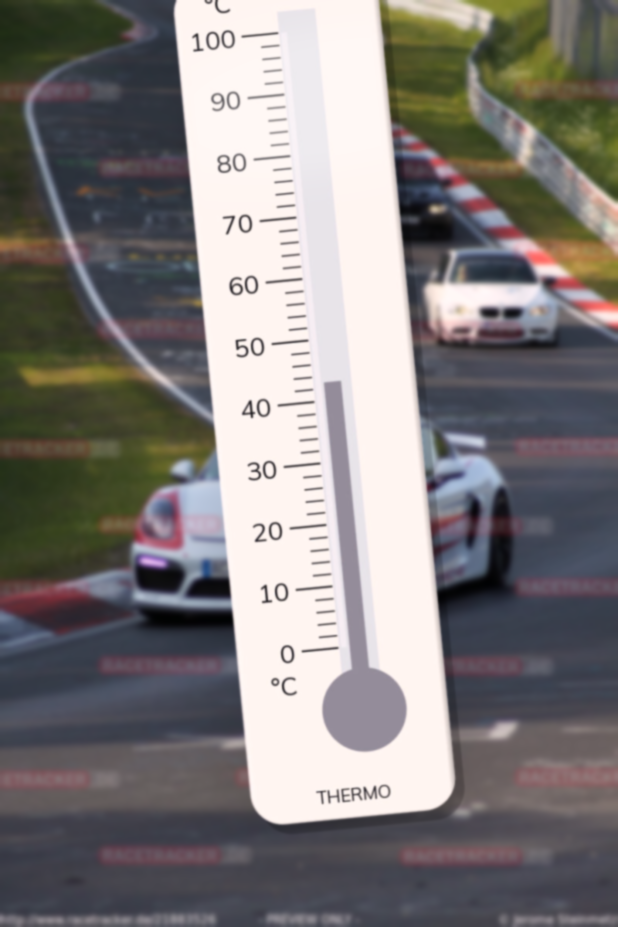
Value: **43** °C
